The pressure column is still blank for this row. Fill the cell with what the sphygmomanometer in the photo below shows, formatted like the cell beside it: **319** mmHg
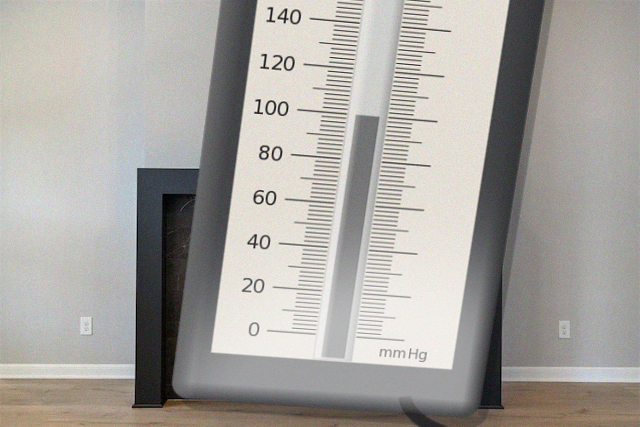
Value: **100** mmHg
